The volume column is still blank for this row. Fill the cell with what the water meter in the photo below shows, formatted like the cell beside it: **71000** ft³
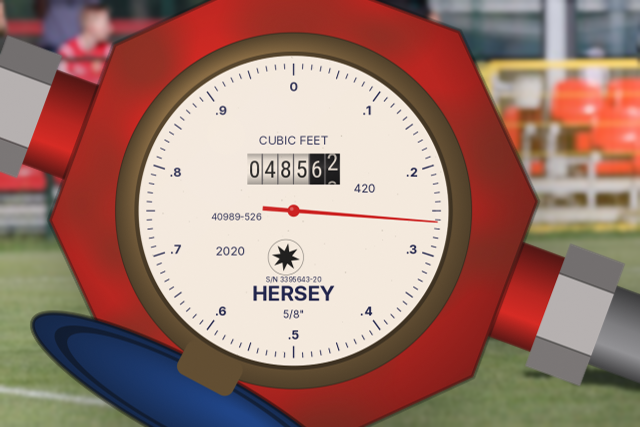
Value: **48562.26** ft³
